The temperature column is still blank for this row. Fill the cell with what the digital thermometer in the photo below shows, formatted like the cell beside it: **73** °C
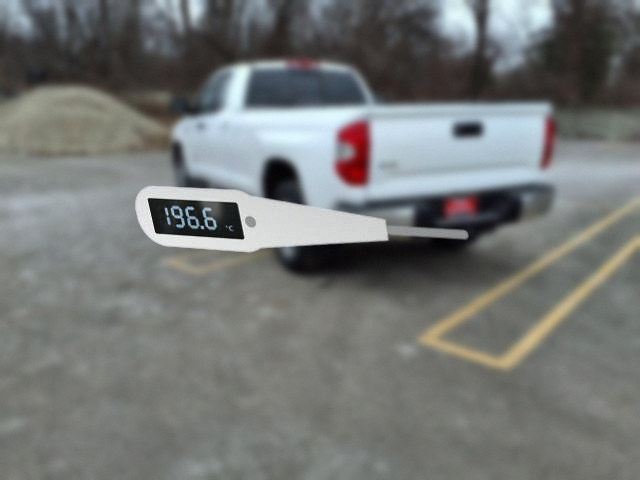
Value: **196.6** °C
